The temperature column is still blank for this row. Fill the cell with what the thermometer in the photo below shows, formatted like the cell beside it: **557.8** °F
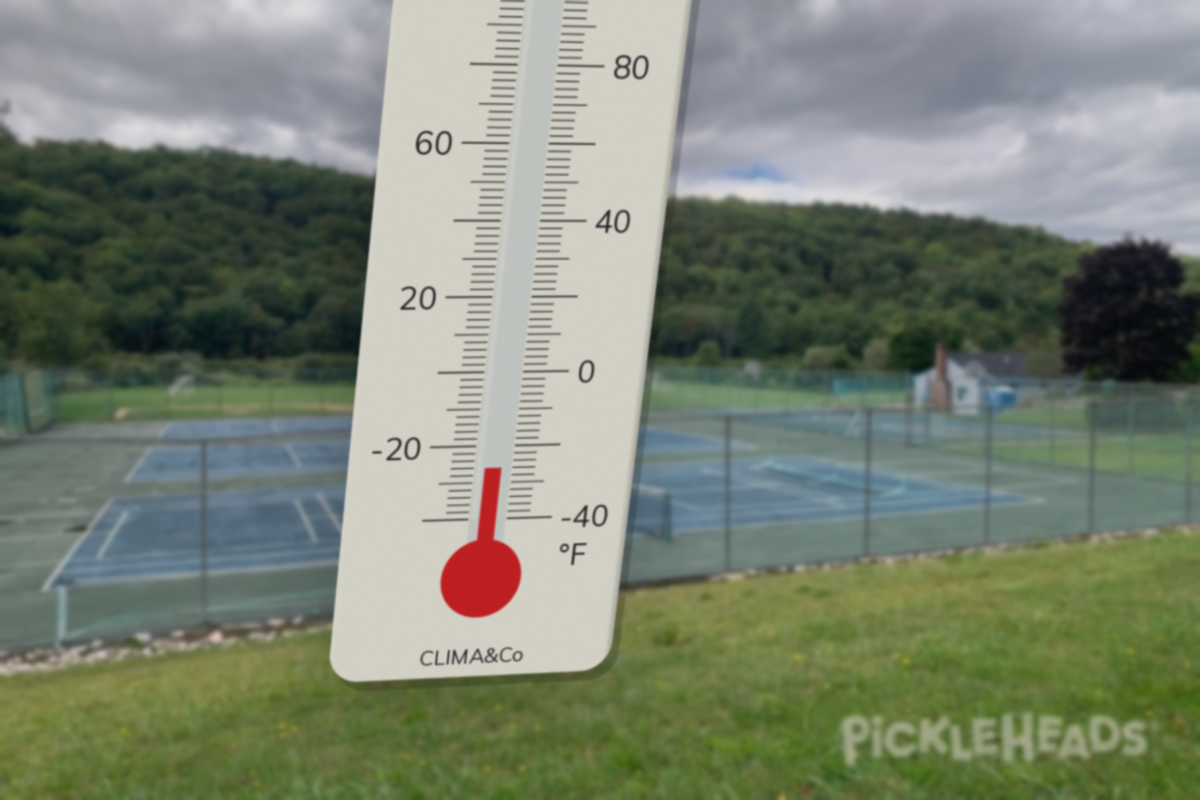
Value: **-26** °F
